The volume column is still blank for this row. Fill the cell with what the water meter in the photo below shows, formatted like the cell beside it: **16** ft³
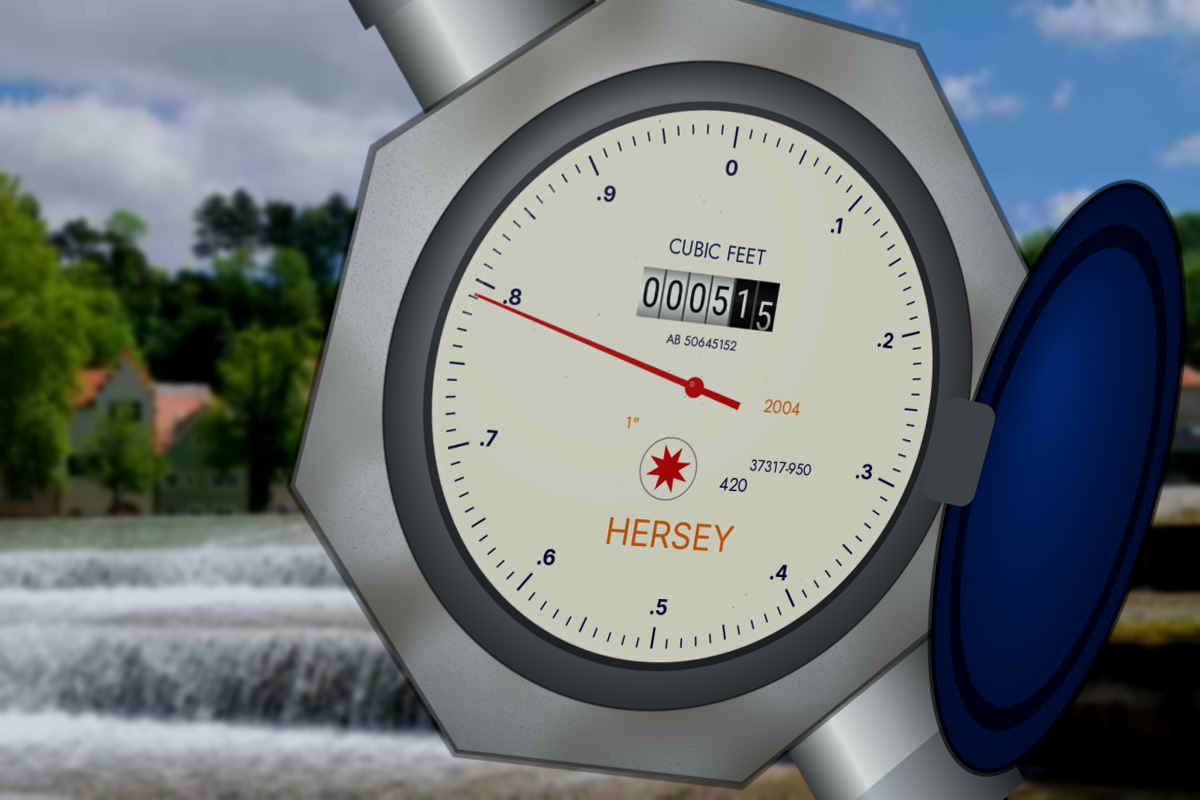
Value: **514.79** ft³
